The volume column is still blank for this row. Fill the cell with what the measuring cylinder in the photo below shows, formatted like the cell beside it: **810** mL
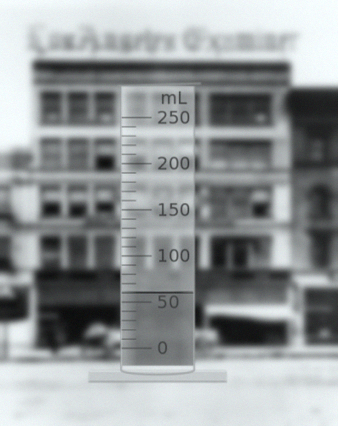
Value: **60** mL
